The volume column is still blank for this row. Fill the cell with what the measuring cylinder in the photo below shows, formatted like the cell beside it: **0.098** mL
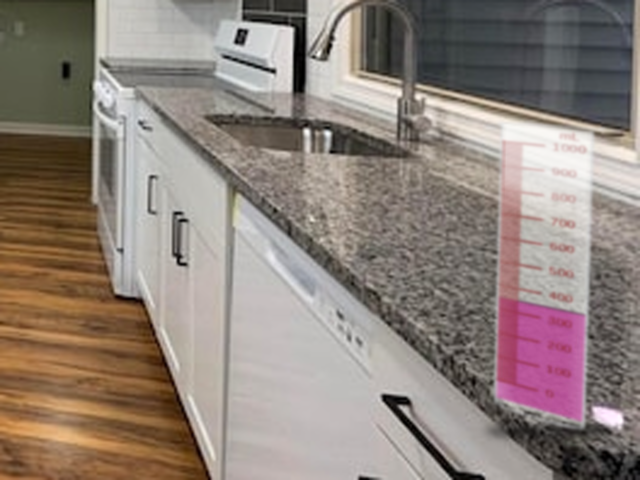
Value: **350** mL
